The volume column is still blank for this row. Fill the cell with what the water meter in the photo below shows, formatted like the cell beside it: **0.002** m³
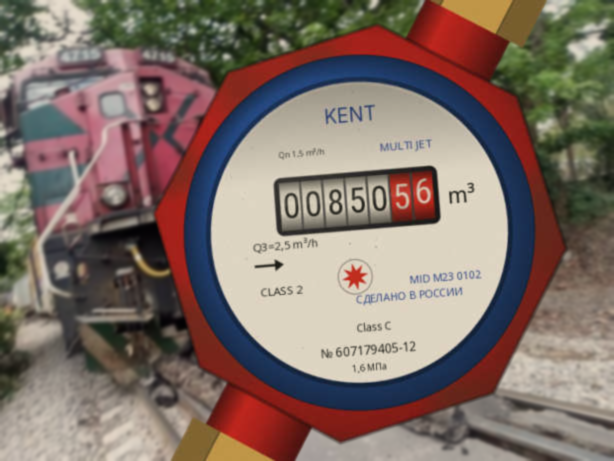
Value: **850.56** m³
